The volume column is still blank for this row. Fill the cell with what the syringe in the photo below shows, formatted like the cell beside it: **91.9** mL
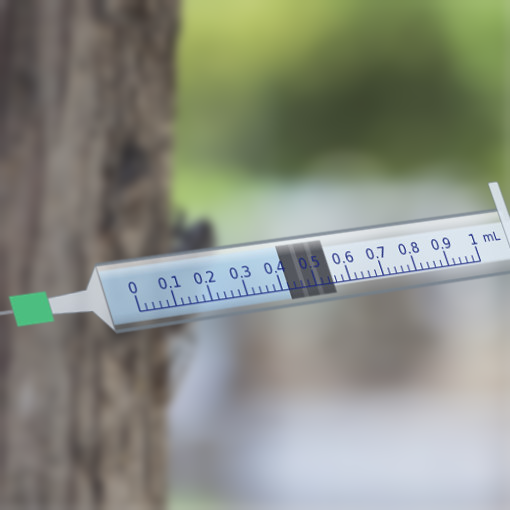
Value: **0.42** mL
